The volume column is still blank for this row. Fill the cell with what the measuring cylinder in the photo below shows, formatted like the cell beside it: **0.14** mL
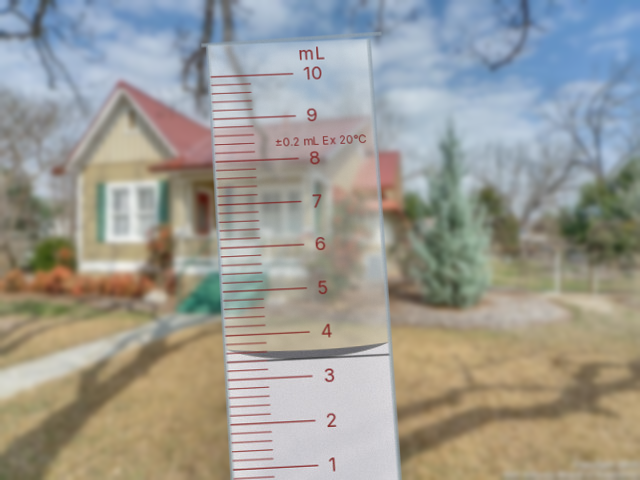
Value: **3.4** mL
